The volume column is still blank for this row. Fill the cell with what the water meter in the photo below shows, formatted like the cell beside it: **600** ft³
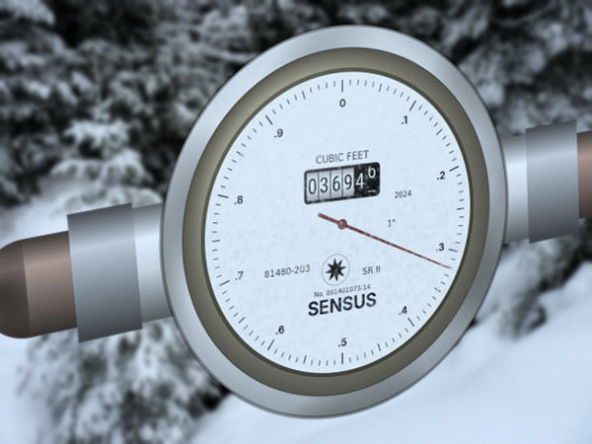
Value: **36946.32** ft³
